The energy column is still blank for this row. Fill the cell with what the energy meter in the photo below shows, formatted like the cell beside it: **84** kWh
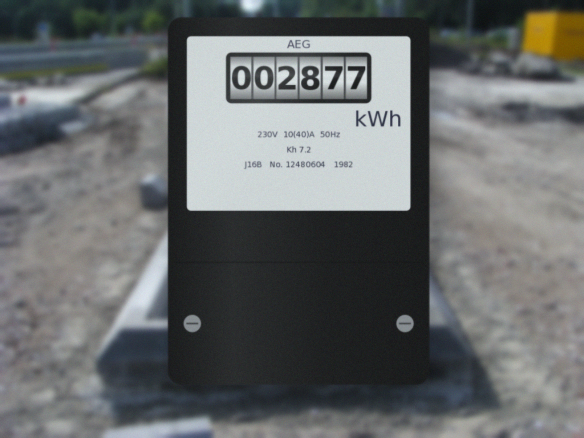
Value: **2877** kWh
